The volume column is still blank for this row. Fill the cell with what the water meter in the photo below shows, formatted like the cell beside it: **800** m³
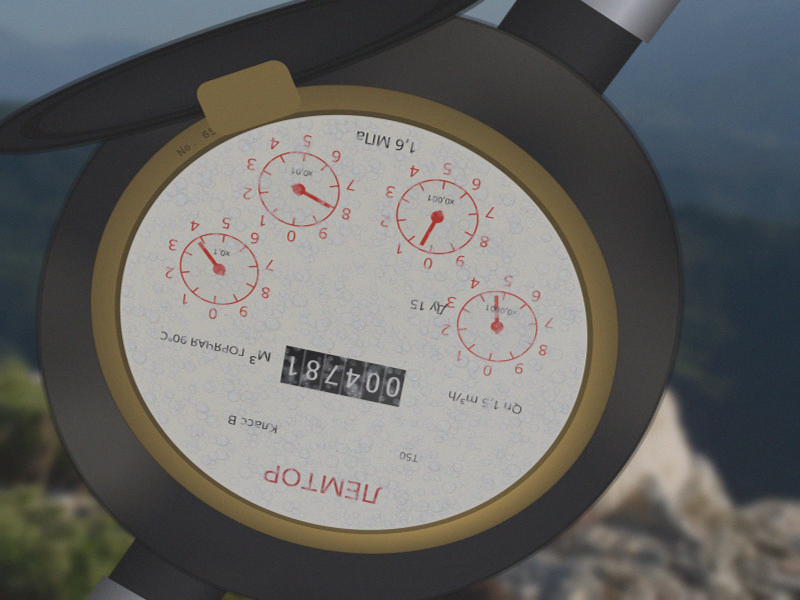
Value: **4781.3804** m³
